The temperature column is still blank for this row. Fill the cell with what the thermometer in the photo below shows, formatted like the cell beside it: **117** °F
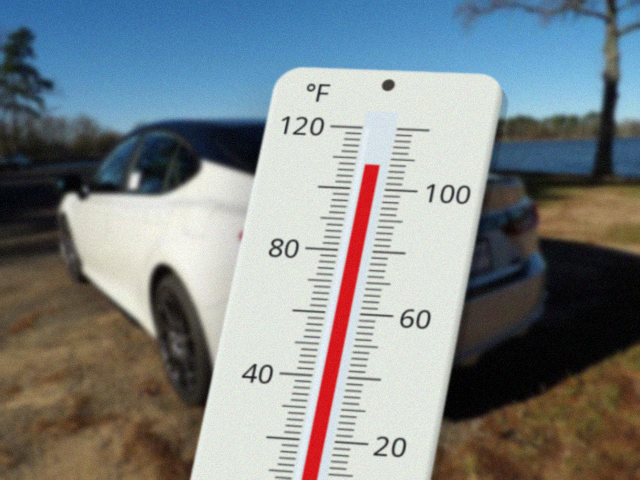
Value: **108** °F
